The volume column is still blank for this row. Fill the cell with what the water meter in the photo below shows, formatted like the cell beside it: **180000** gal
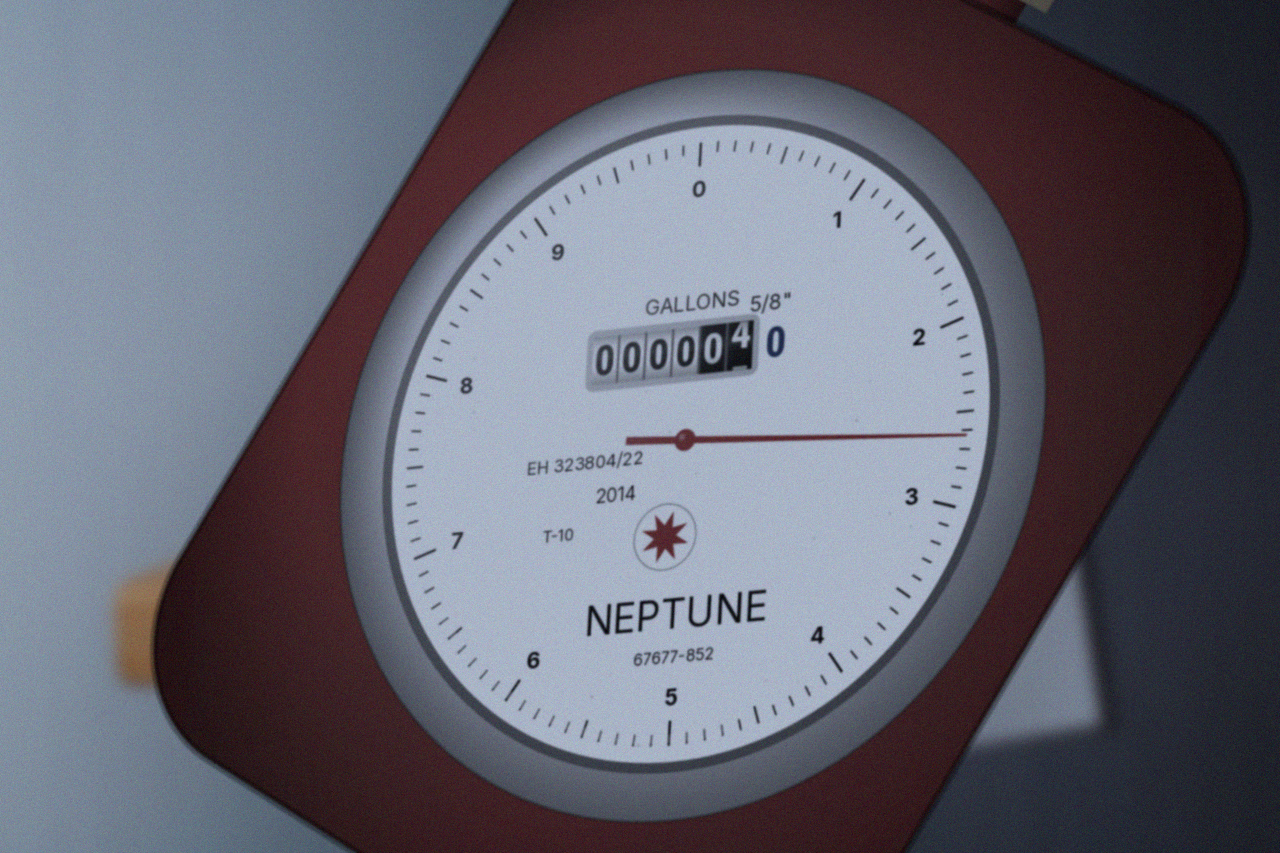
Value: **42.6** gal
